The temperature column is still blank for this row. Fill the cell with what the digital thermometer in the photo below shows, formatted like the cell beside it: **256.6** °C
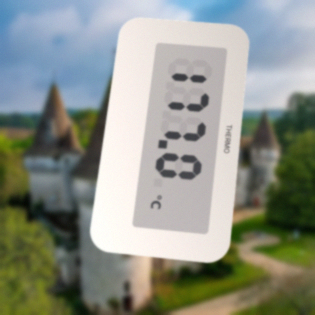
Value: **177.0** °C
